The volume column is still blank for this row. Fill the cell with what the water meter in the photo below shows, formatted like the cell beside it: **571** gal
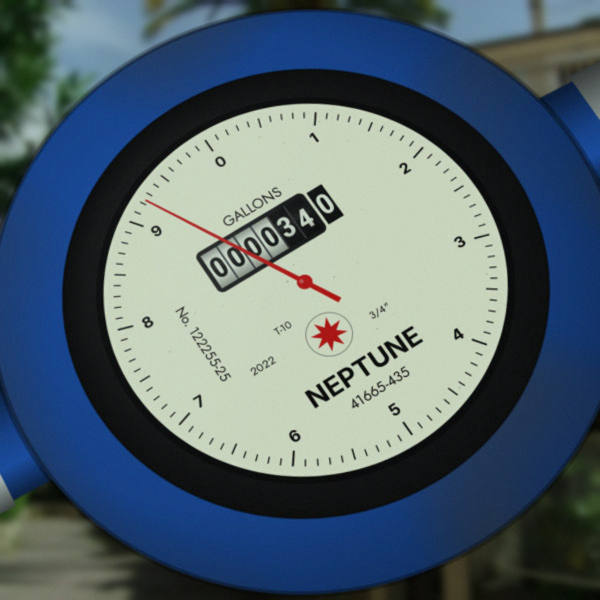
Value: **339.2** gal
